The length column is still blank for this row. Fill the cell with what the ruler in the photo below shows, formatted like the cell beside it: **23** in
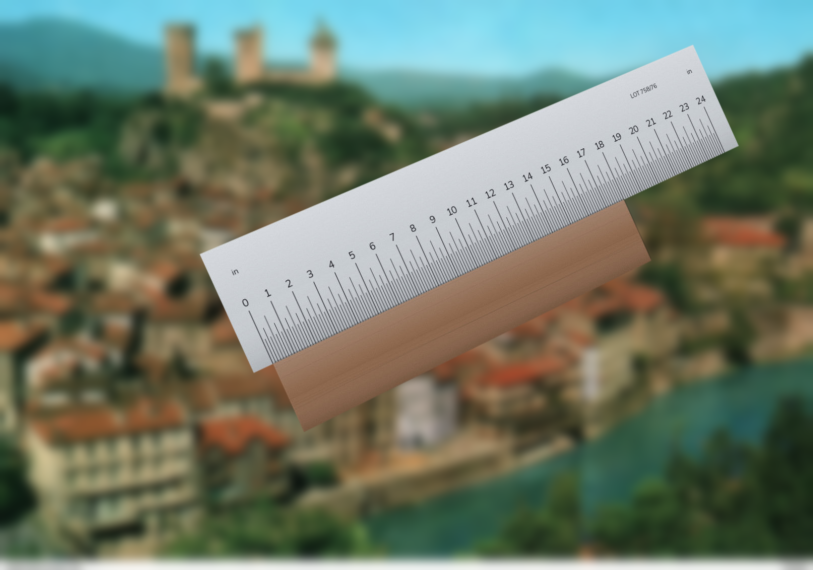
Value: **18** in
